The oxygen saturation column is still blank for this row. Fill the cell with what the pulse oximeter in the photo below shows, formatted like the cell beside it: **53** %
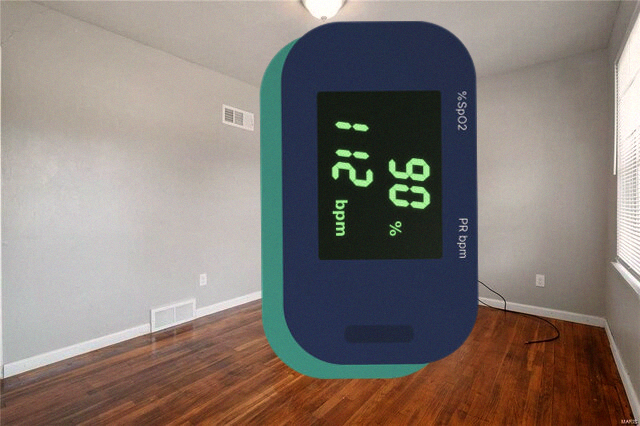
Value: **90** %
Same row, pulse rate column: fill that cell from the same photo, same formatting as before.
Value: **112** bpm
